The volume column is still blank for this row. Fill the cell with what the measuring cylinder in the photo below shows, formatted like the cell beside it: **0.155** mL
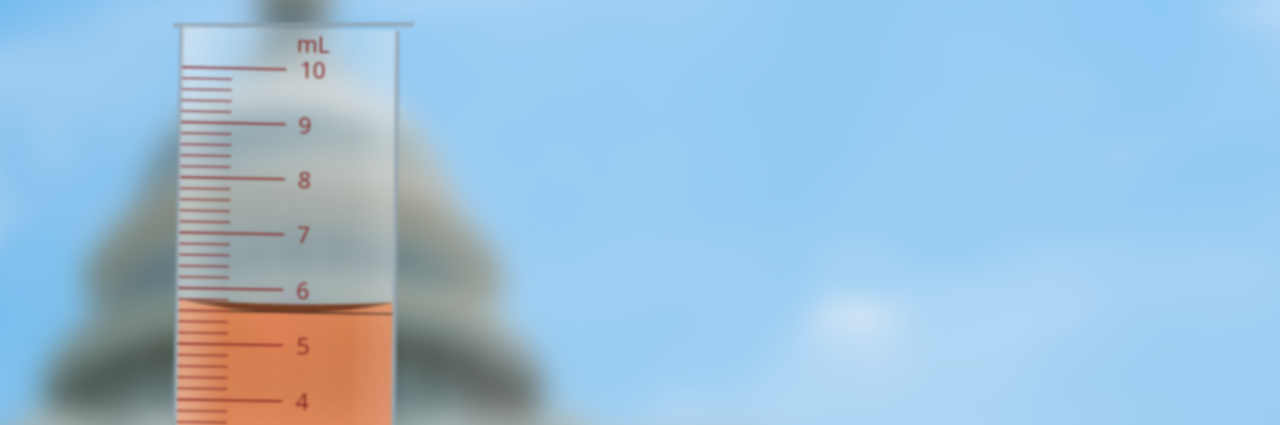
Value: **5.6** mL
